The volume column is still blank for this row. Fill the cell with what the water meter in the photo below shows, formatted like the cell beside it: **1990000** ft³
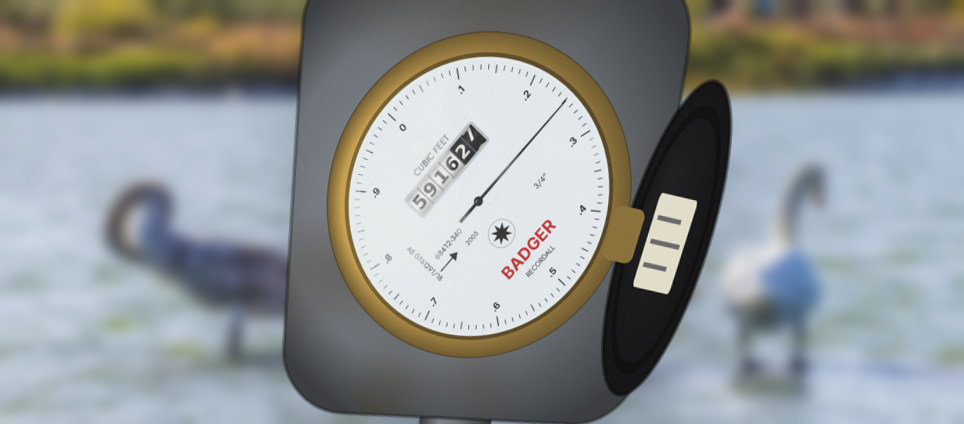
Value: **591627.25** ft³
